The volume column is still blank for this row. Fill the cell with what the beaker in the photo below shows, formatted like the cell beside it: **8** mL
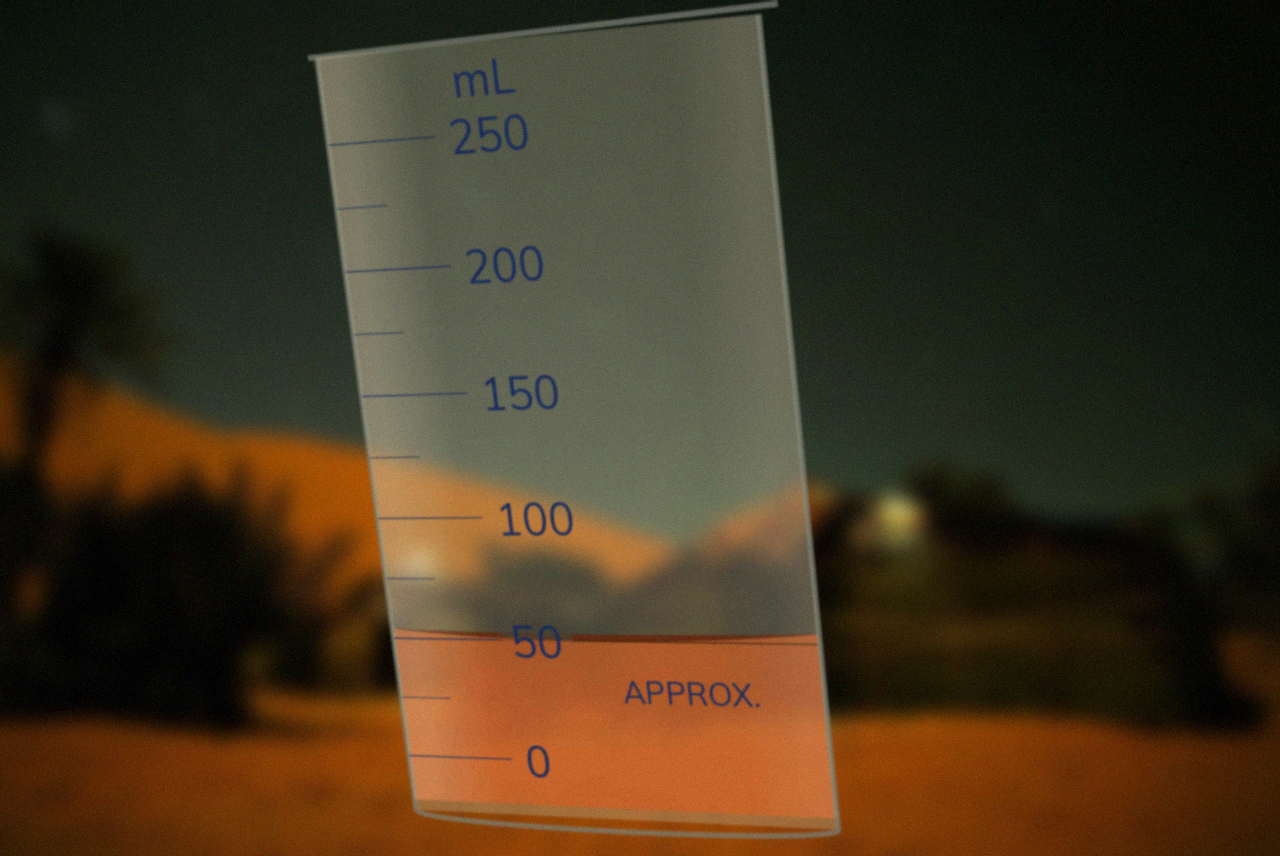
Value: **50** mL
